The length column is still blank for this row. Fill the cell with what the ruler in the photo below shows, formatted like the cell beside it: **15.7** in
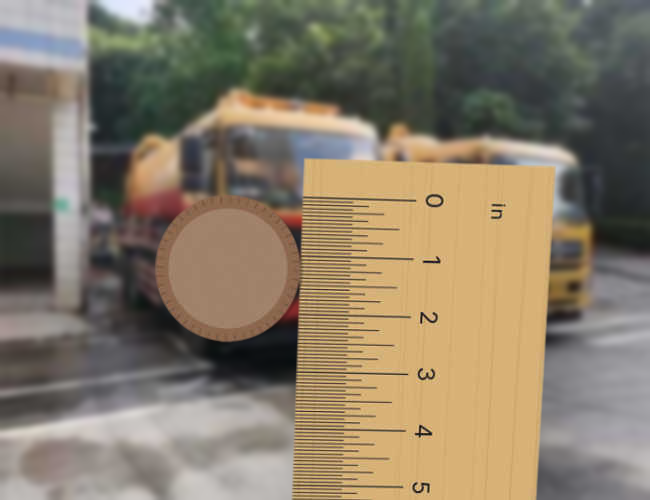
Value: **2.5** in
